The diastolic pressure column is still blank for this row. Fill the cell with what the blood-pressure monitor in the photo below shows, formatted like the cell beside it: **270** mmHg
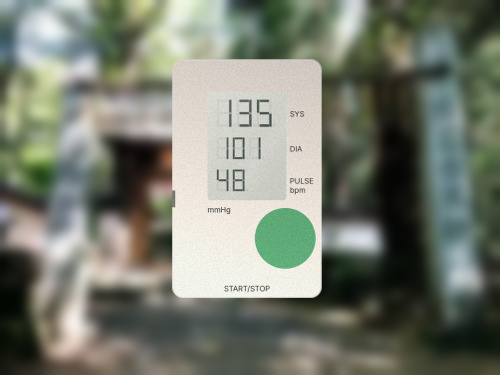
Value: **101** mmHg
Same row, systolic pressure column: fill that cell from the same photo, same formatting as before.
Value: **135** mmHg
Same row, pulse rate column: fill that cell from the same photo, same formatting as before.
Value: **48** bpm
